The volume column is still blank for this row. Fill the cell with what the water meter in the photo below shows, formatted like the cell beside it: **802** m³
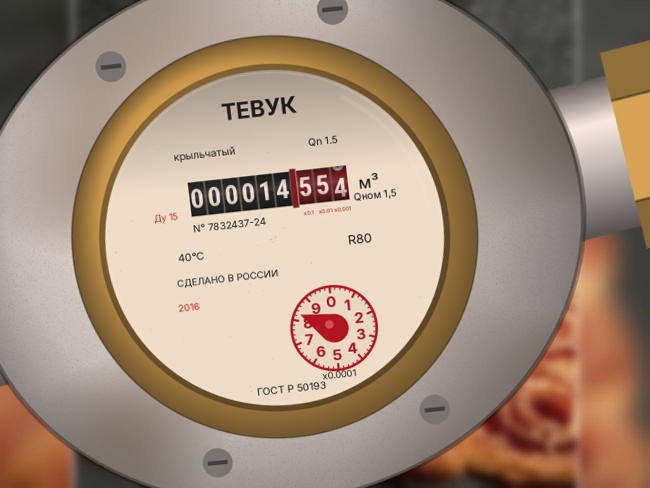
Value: **14.5538** m³
